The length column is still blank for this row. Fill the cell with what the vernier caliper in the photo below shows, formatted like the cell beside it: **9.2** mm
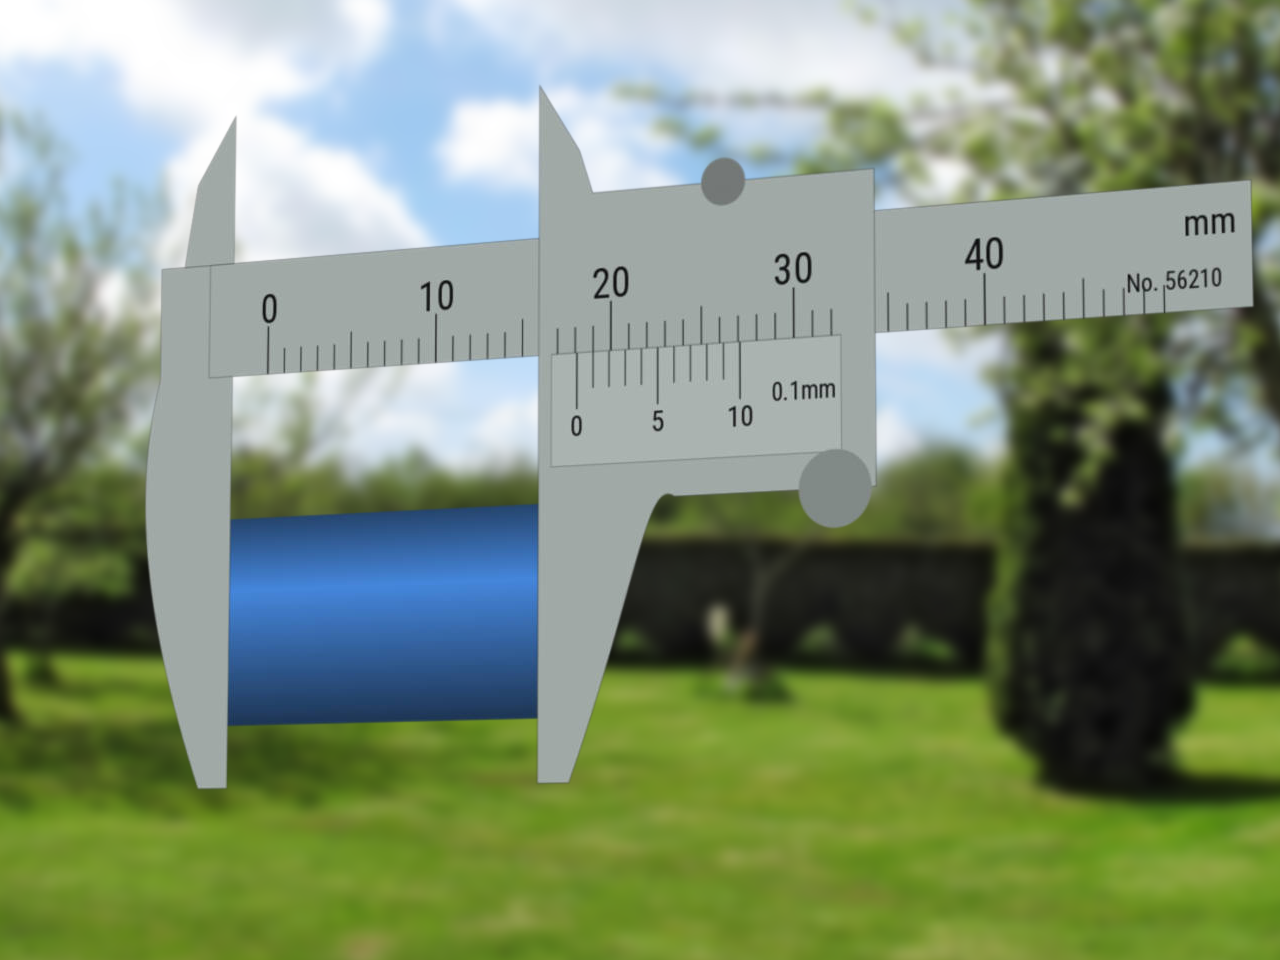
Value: **18.1** mm
